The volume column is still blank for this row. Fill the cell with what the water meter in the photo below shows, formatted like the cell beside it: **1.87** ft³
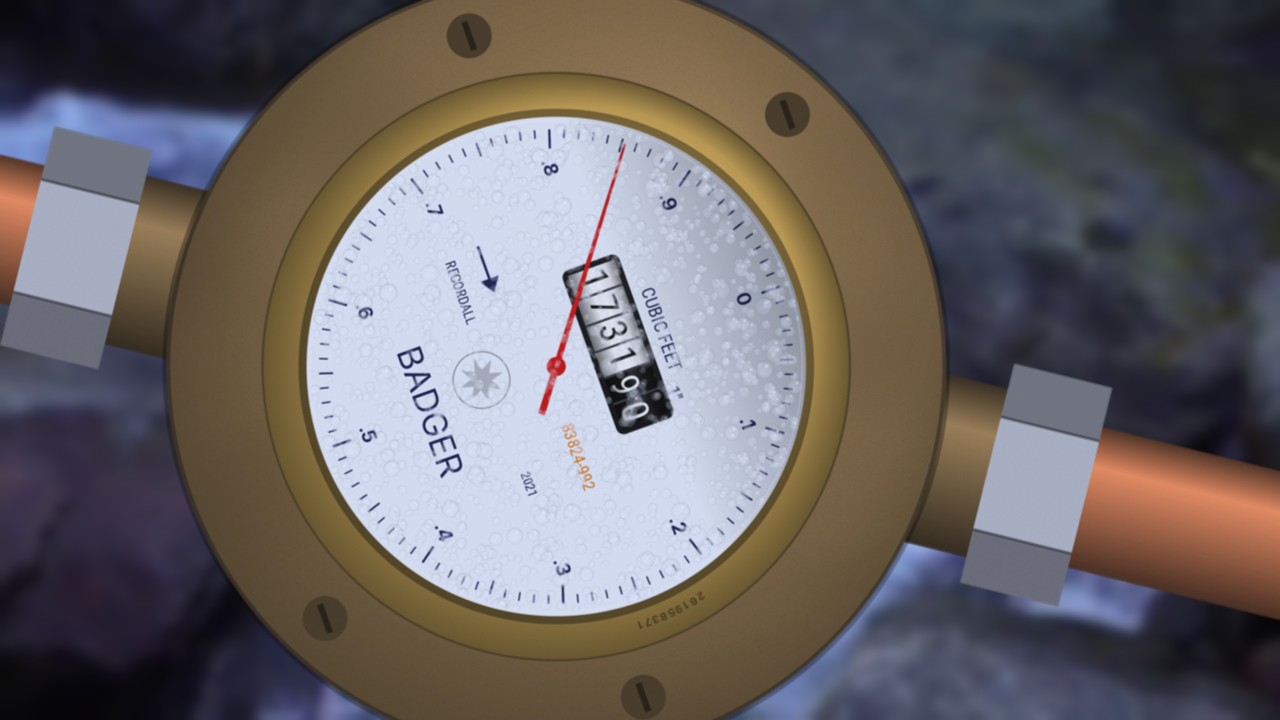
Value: **173189.85** ft³
